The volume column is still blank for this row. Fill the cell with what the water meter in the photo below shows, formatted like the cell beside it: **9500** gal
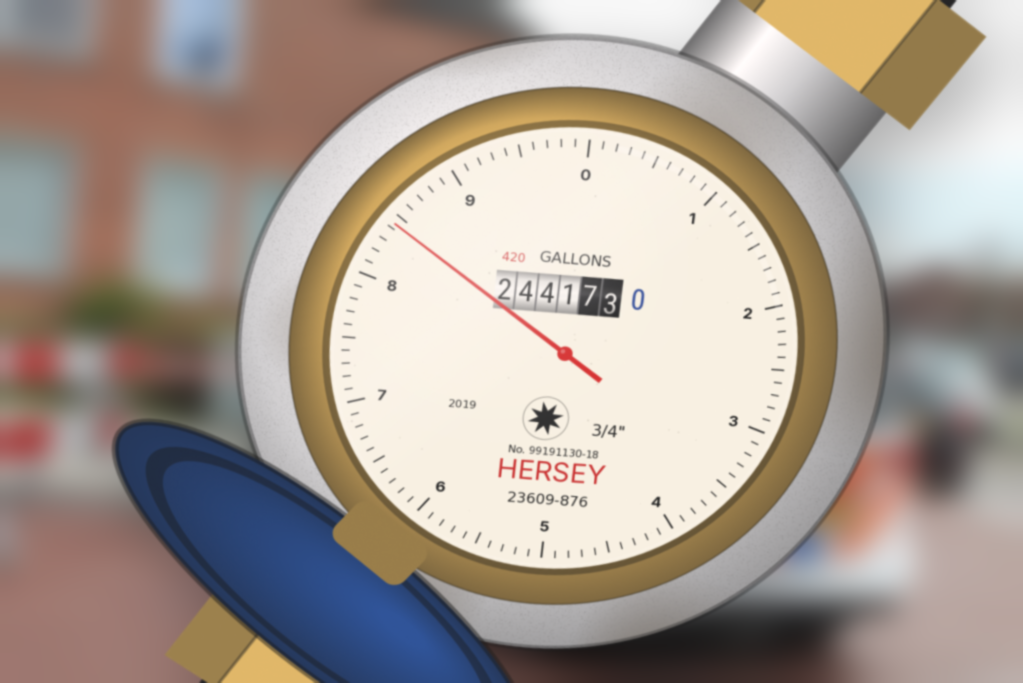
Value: **2441728.4** gal
